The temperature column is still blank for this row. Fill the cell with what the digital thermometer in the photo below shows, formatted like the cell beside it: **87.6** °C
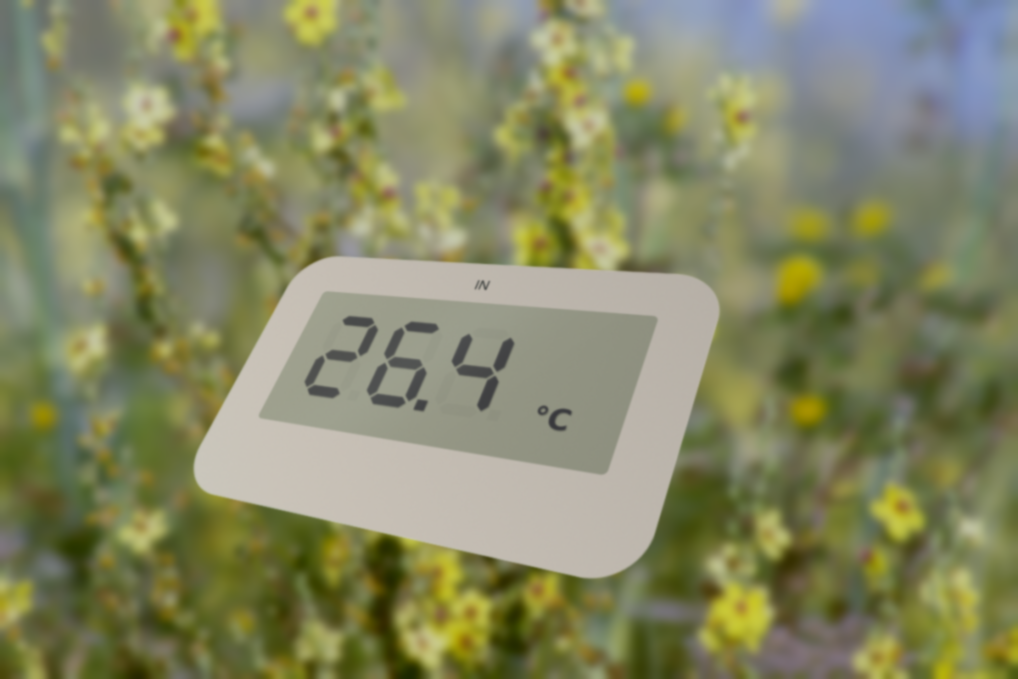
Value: **26.4** °C
